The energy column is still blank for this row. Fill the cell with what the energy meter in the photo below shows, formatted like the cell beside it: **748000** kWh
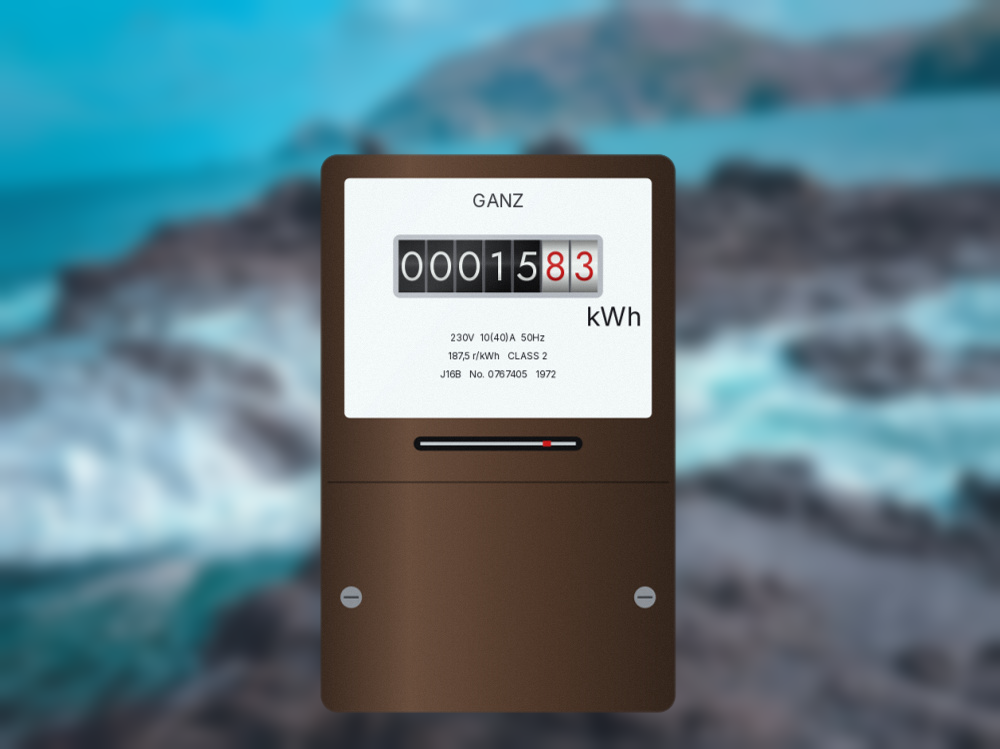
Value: **15.83** kWh
